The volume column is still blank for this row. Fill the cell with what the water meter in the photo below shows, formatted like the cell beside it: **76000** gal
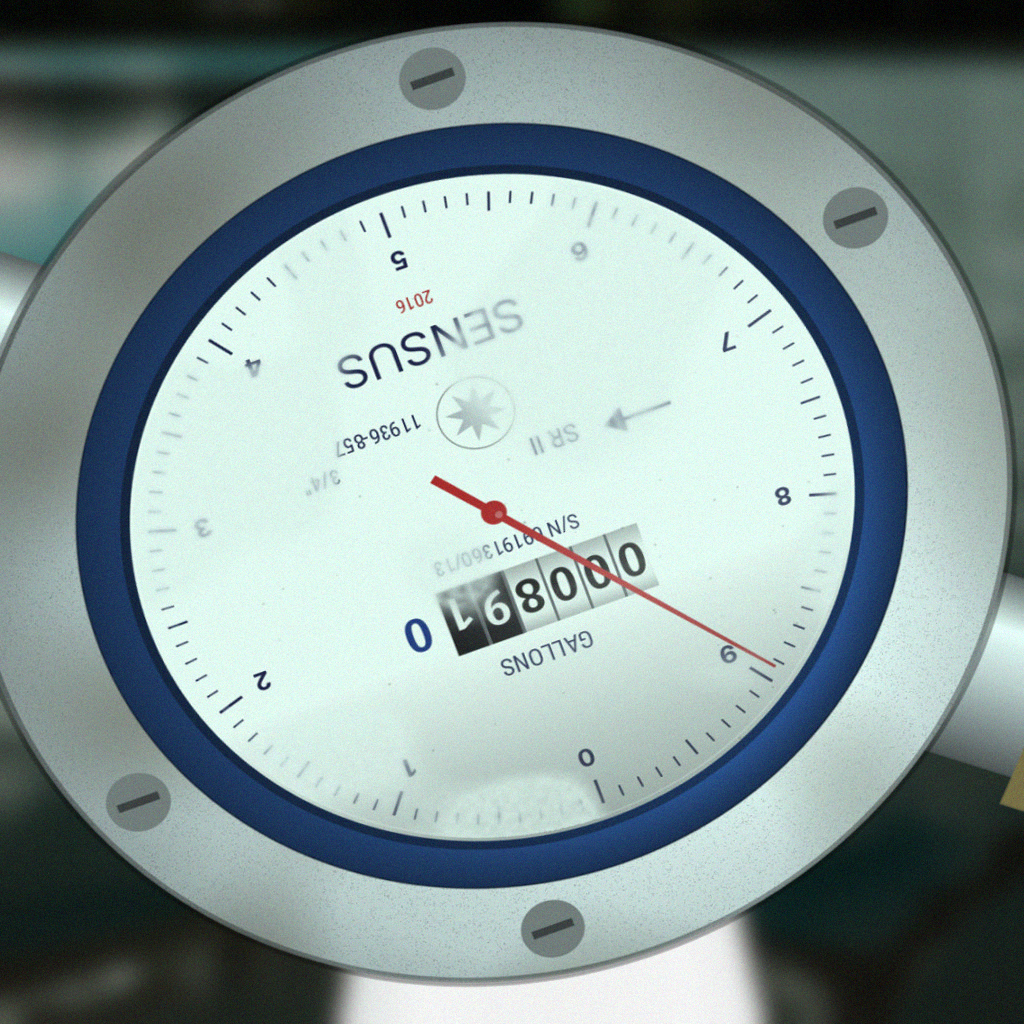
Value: **8908.9** gal
